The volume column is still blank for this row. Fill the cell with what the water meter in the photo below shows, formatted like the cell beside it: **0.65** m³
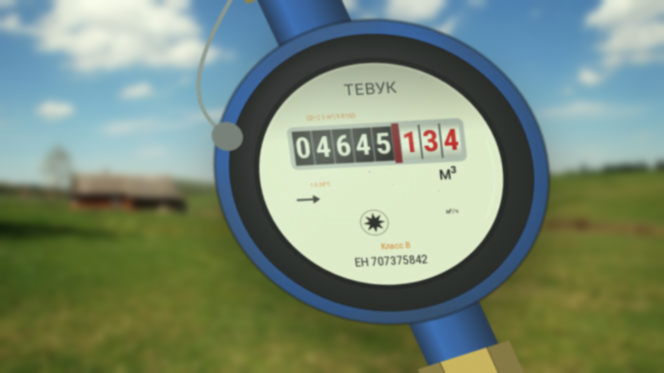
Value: **4645.134** m³
